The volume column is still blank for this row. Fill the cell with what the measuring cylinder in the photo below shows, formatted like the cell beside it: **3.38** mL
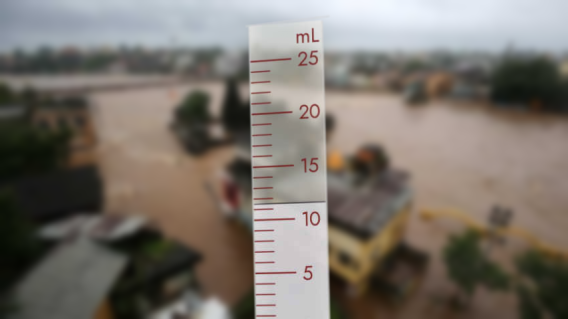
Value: **11.5** mL
